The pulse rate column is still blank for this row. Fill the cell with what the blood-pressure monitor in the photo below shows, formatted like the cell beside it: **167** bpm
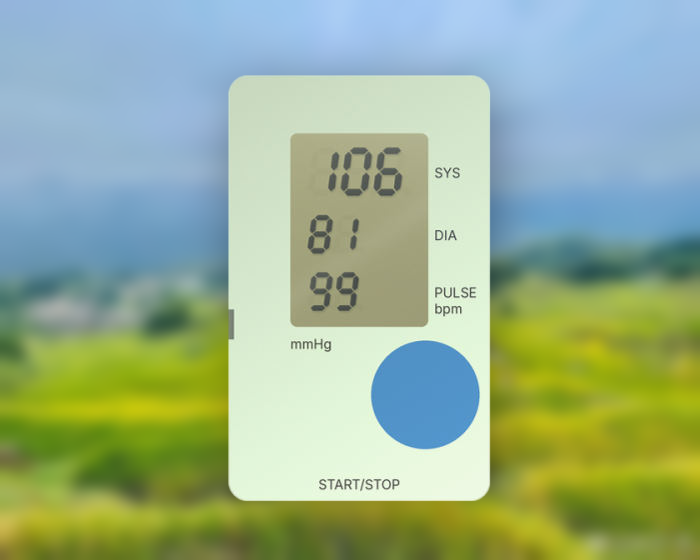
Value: **99** bpm
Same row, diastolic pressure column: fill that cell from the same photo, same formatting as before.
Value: **81** mmHg
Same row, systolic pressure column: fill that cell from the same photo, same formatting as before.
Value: **106** mmHg
